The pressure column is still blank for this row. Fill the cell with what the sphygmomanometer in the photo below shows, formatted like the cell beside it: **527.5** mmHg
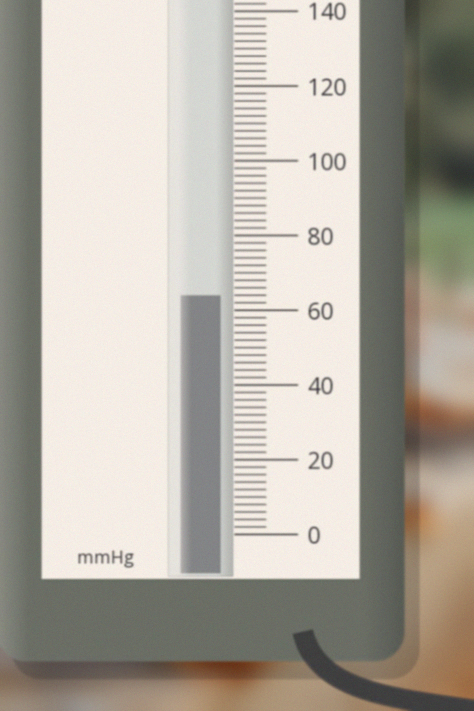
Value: **64** mmHg
